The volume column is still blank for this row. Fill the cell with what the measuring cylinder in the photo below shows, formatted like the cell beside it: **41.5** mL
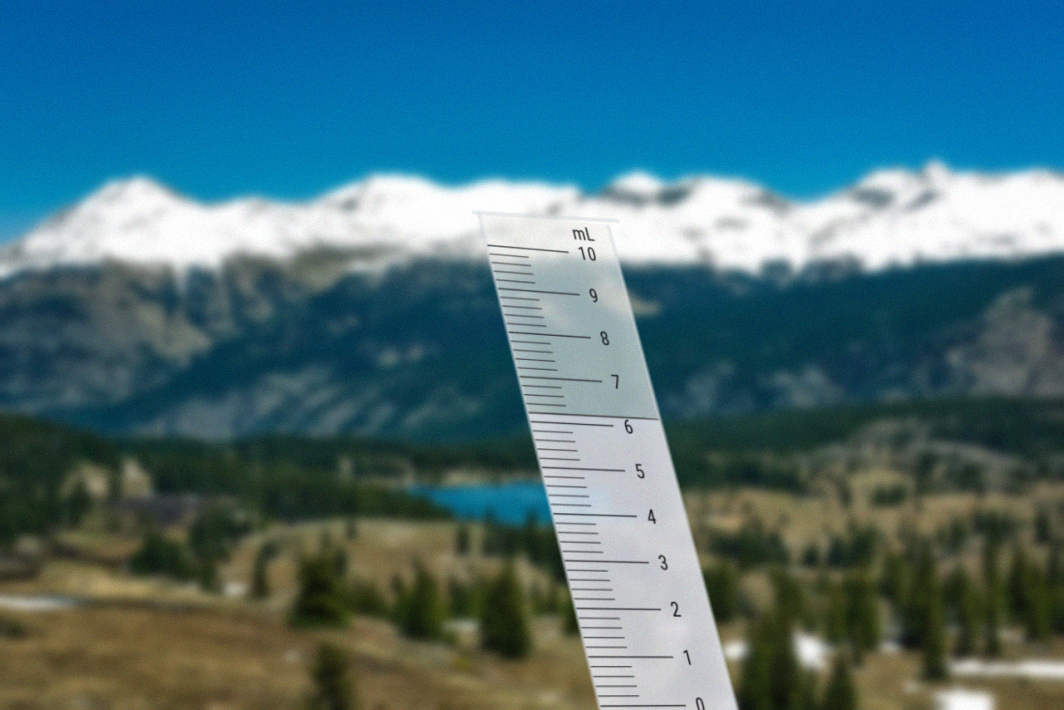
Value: **6.2** mL
